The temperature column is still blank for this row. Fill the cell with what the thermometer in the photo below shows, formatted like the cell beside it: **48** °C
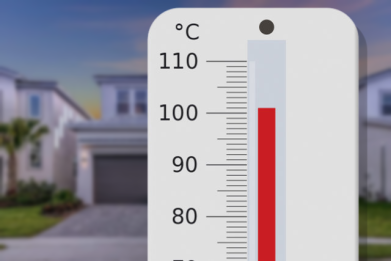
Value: **101** °C
